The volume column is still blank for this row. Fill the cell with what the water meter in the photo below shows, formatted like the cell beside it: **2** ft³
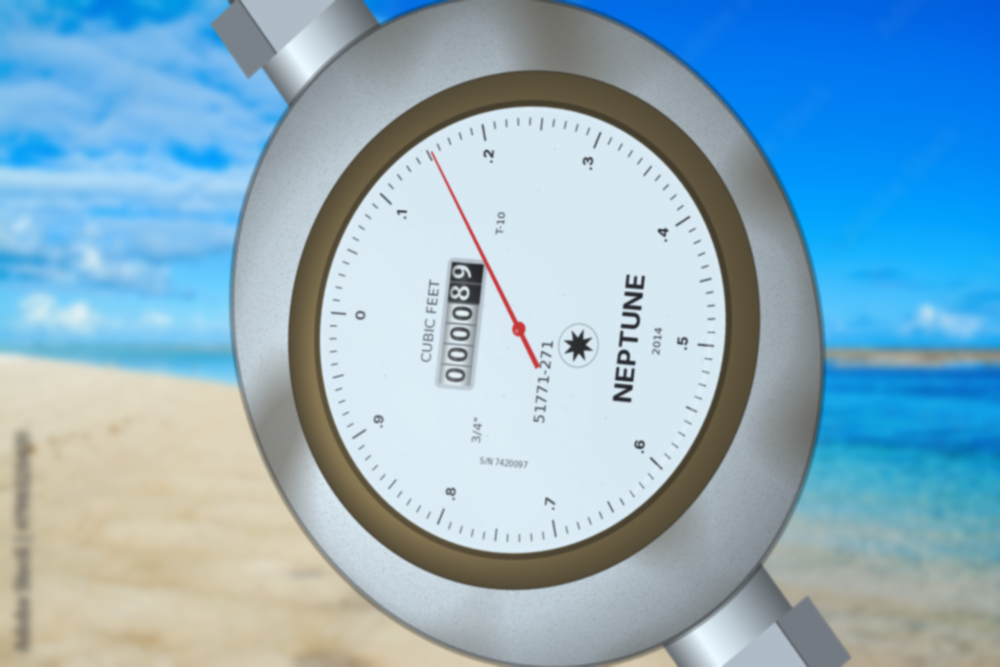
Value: **89.15** ft³
